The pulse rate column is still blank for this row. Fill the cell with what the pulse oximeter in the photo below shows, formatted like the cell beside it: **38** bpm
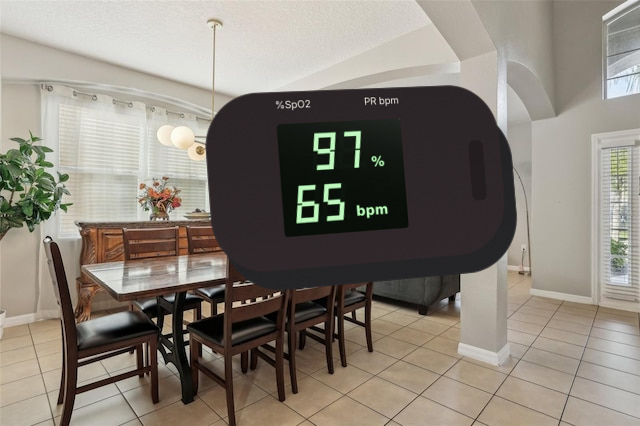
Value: **65** bpm
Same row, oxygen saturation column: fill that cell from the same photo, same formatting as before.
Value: **97** %
